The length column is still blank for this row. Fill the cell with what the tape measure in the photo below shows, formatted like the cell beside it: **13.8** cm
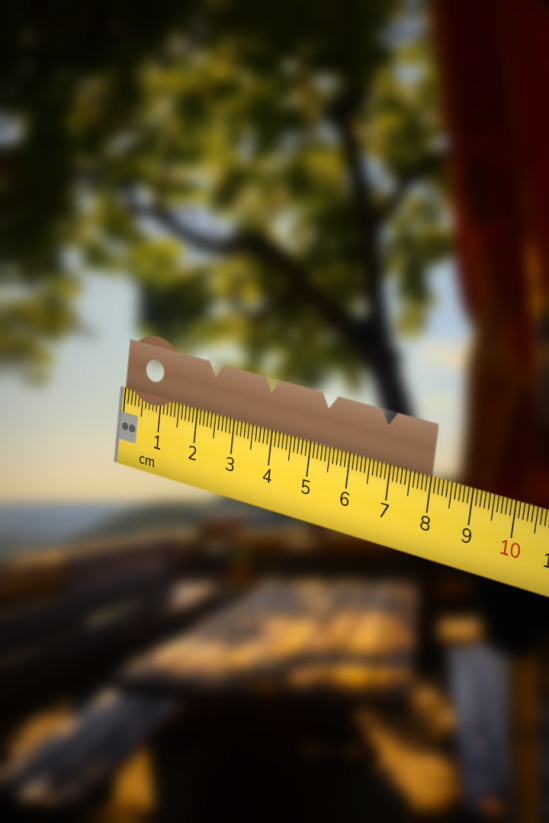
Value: **8** cm
